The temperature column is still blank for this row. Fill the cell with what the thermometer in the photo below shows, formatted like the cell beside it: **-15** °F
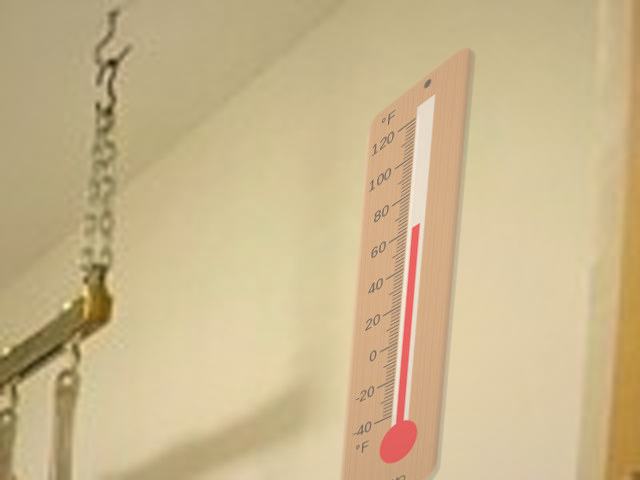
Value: **60** °F
